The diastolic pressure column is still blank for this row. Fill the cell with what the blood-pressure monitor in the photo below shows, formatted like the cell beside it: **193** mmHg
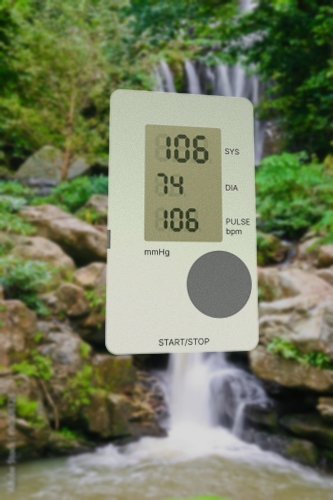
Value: **74** mmHg
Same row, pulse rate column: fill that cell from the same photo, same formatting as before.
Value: **106** bpm
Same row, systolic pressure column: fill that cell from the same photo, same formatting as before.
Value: **106** mmHg
